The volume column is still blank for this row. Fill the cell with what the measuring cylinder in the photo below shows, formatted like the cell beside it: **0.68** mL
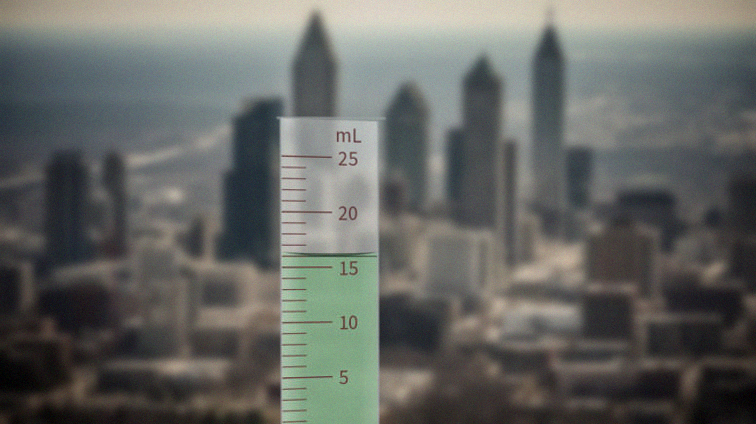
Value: **16** mL
